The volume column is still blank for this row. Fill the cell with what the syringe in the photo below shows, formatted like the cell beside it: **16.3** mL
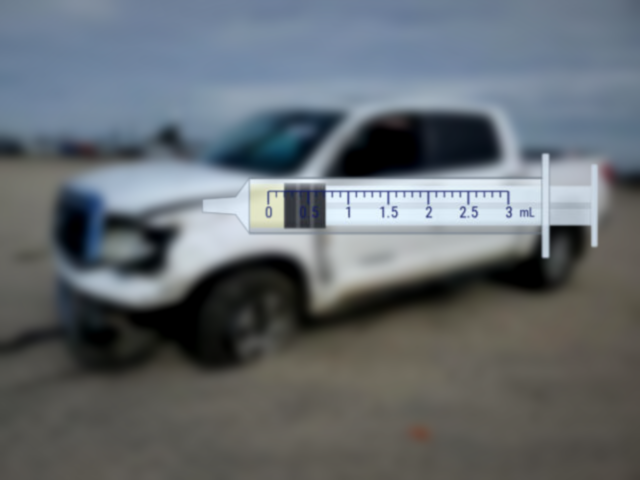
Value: **0.2** mL
